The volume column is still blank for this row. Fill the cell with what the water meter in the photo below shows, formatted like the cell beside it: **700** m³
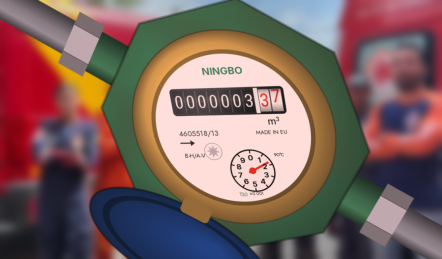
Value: **3.371** m³
